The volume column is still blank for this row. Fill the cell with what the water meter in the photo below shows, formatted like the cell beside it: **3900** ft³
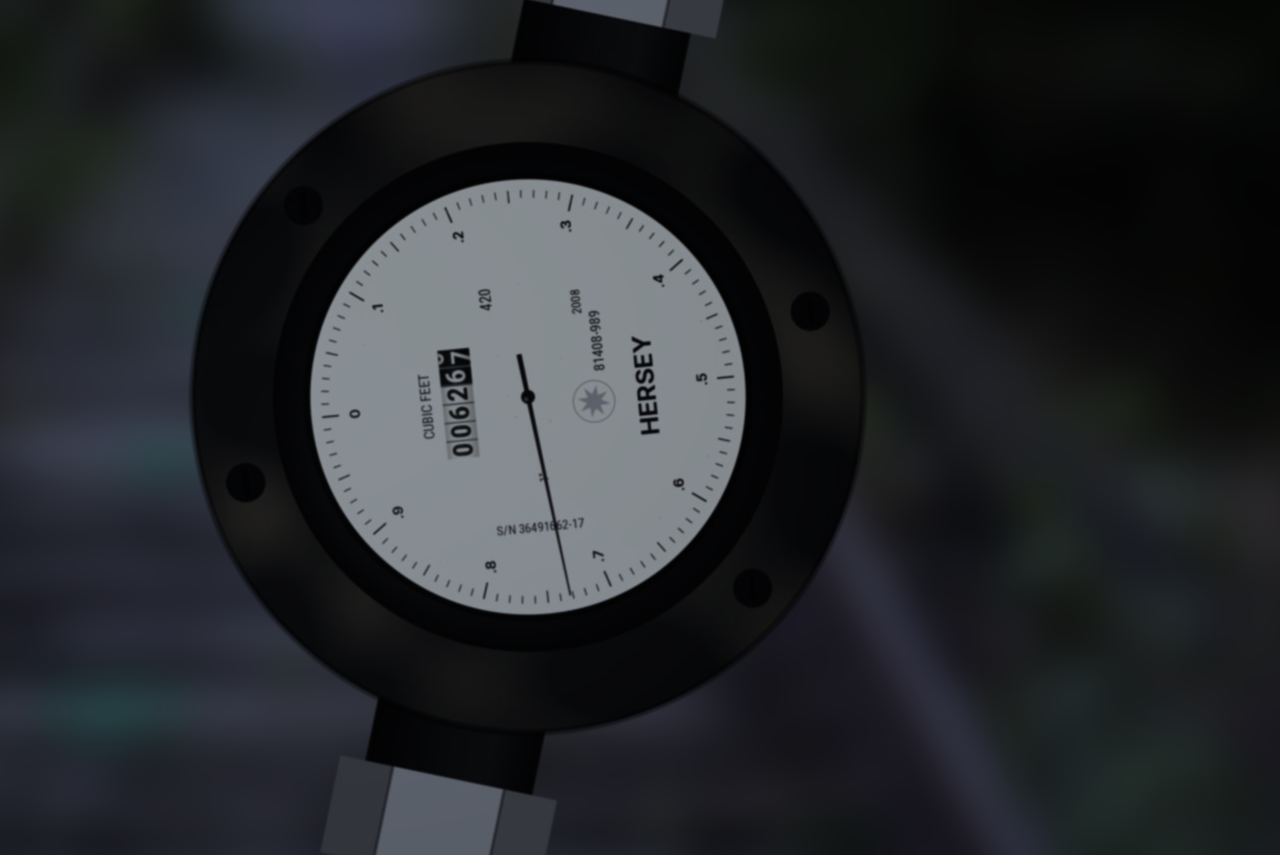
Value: **6266.73** ft³
